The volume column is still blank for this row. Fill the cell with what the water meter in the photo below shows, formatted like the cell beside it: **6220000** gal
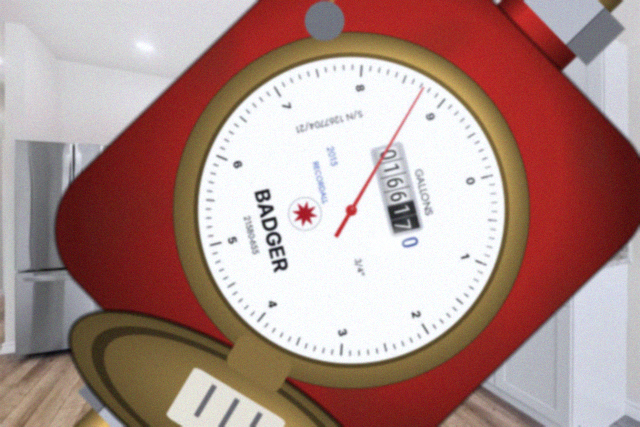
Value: **166168.7** gal
